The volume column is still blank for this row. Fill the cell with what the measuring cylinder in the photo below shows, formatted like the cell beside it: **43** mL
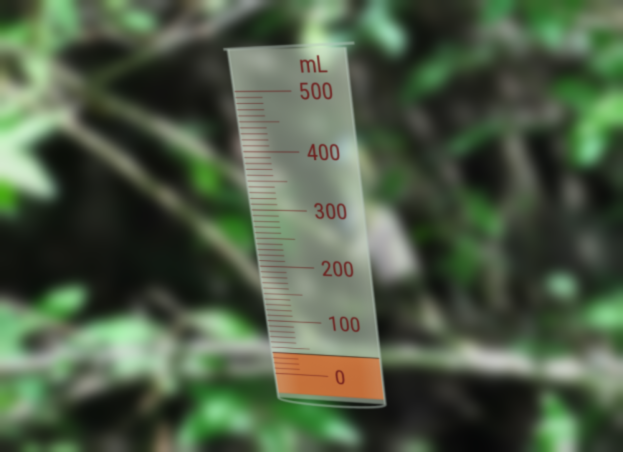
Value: **40** mL
